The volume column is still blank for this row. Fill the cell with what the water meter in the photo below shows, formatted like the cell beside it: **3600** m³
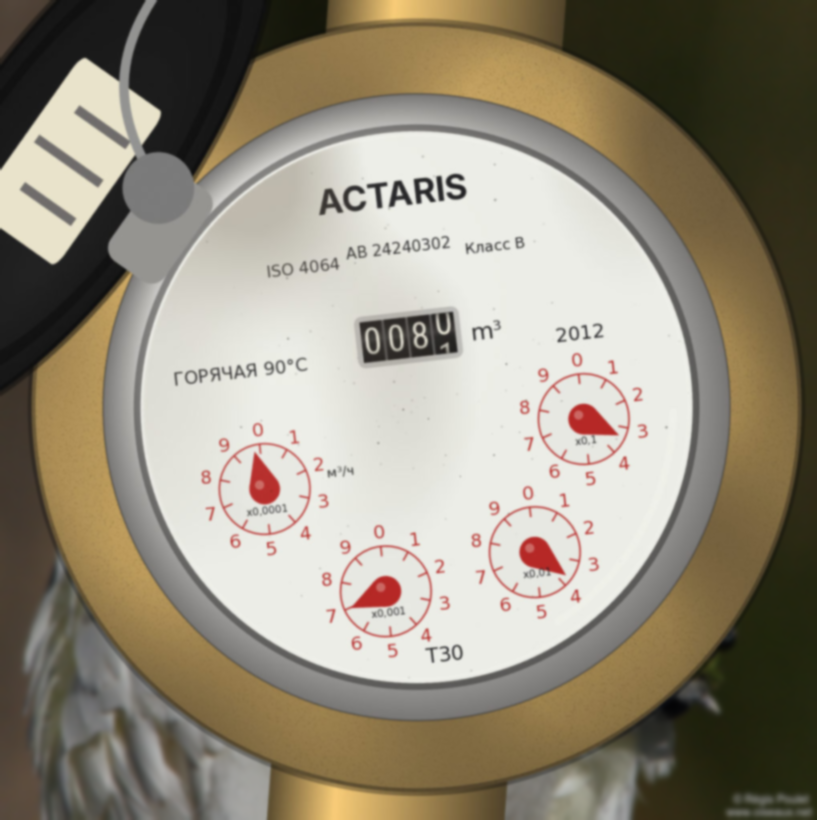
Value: **80.3369** m³
